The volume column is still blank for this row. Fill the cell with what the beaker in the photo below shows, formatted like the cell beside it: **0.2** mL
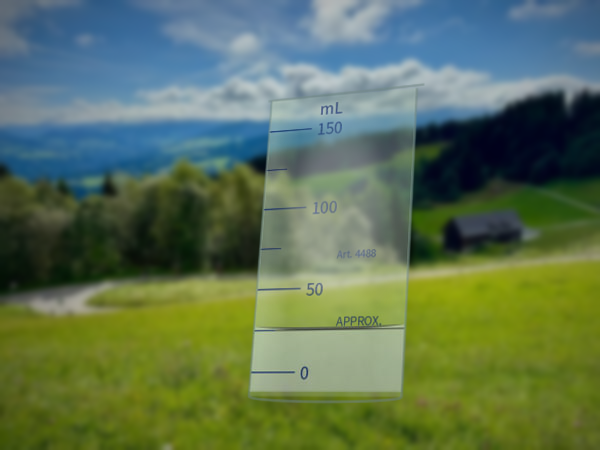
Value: **25** mL
